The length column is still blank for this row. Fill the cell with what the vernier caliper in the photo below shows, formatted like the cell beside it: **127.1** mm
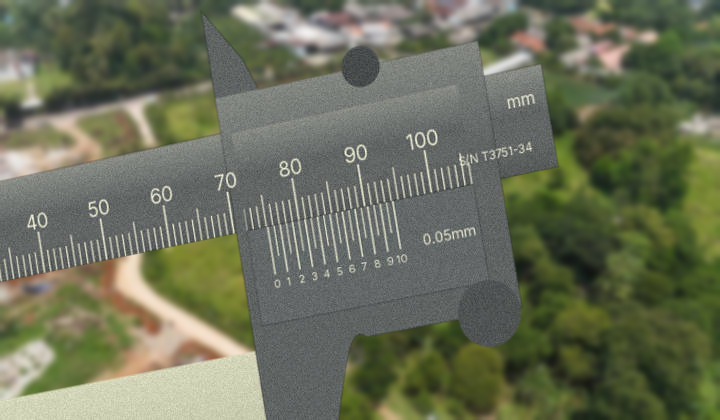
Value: **75.2** mm
